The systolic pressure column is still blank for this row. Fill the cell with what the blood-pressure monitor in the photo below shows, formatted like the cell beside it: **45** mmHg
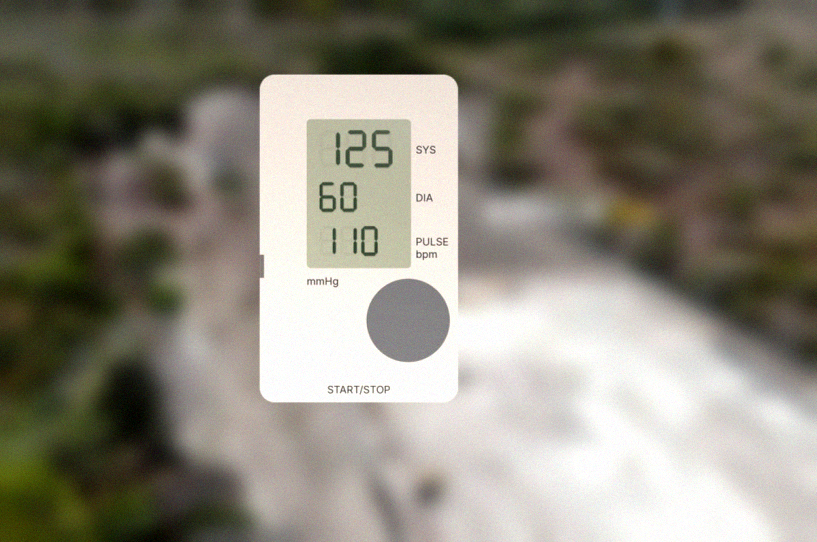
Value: **125** mmHg
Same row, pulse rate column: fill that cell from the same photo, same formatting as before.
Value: **110** bpm
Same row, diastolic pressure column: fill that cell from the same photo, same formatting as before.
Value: **60** mmHg
